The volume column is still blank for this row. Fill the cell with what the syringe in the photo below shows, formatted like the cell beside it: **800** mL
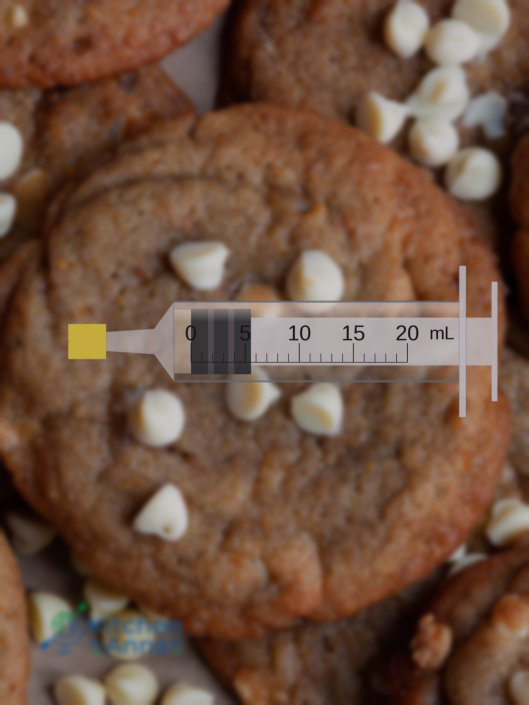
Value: **0** mL
